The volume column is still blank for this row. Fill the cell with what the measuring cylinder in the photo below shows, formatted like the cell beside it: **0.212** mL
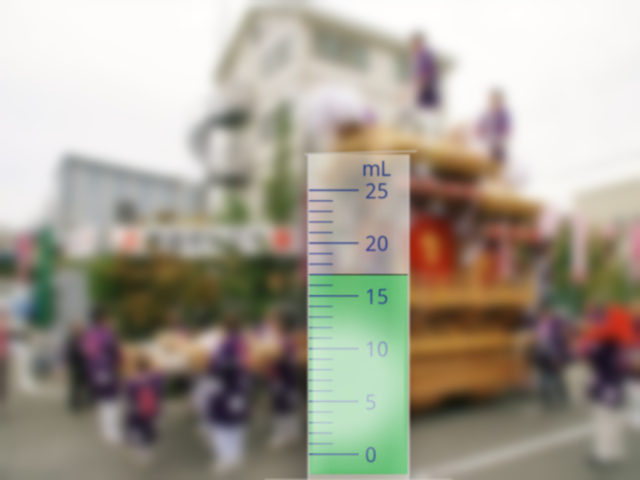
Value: **17** mL
